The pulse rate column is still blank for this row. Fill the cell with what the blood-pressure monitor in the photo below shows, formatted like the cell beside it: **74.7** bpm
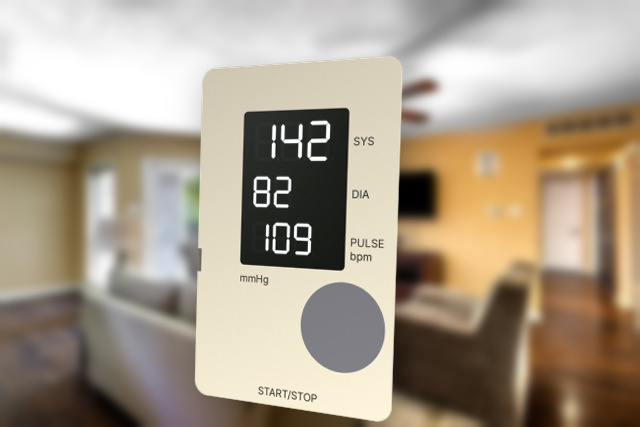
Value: **109** bpm
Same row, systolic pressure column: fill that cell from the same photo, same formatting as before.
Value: **142** mmHg
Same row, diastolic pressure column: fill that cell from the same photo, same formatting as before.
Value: **82** mmHg
